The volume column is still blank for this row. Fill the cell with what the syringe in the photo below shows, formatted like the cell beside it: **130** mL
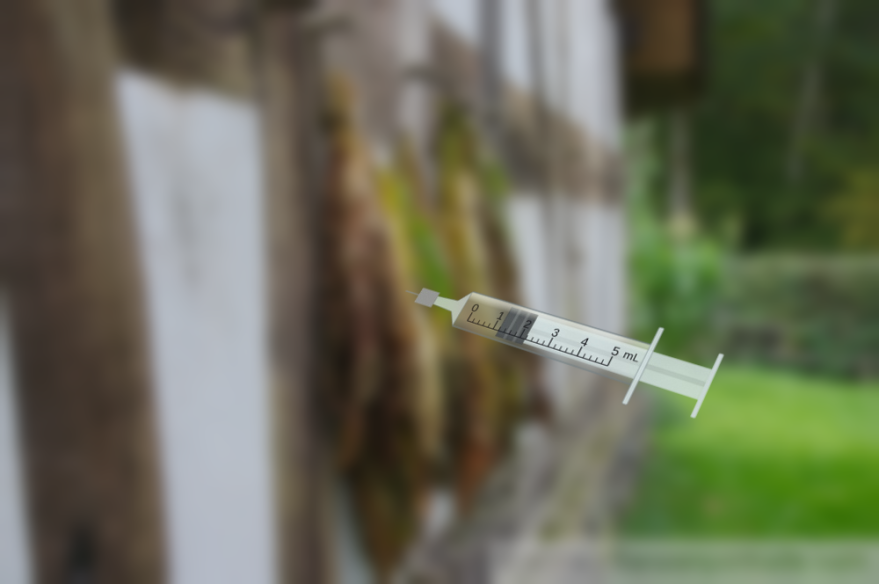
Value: **1.2** mL
